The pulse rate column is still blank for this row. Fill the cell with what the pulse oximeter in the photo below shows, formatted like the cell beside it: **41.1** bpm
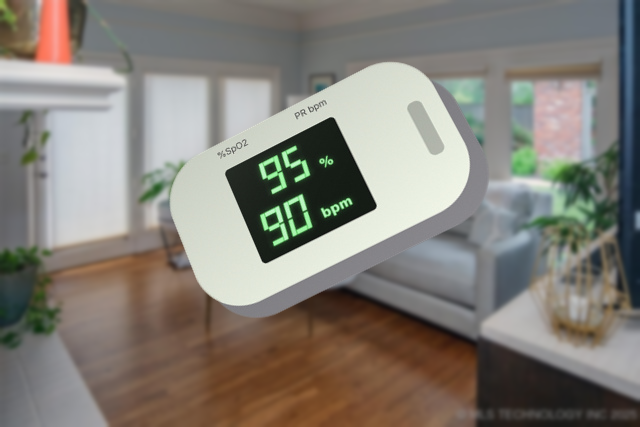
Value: **90** bpm
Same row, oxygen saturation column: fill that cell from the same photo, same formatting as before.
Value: **95** %
